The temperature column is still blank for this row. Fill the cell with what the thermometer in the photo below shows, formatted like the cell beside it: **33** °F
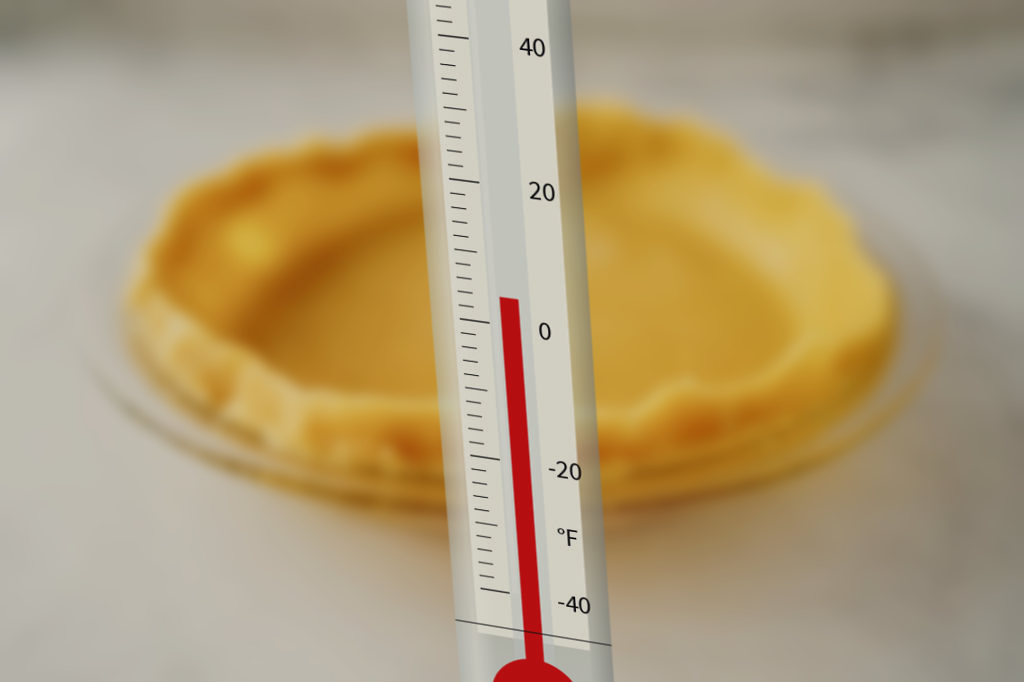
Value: **4** °F
